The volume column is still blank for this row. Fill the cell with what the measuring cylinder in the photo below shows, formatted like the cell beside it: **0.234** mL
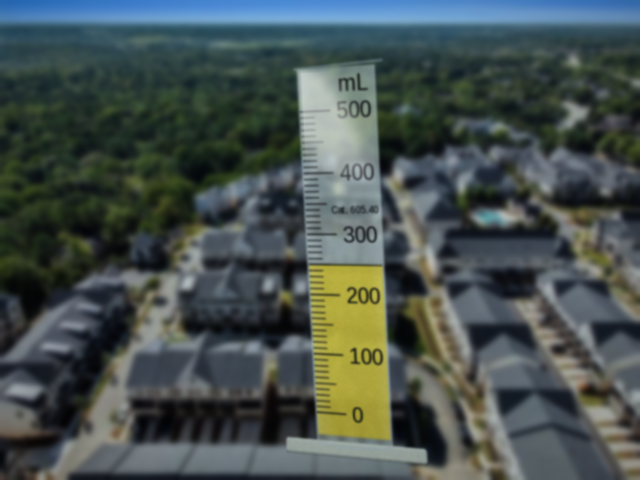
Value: **250** mL
